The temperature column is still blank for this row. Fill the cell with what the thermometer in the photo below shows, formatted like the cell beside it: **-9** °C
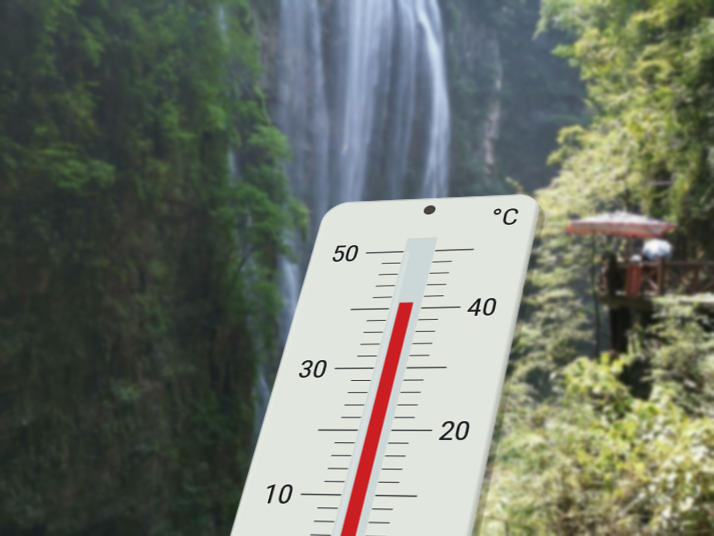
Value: **41** °C
